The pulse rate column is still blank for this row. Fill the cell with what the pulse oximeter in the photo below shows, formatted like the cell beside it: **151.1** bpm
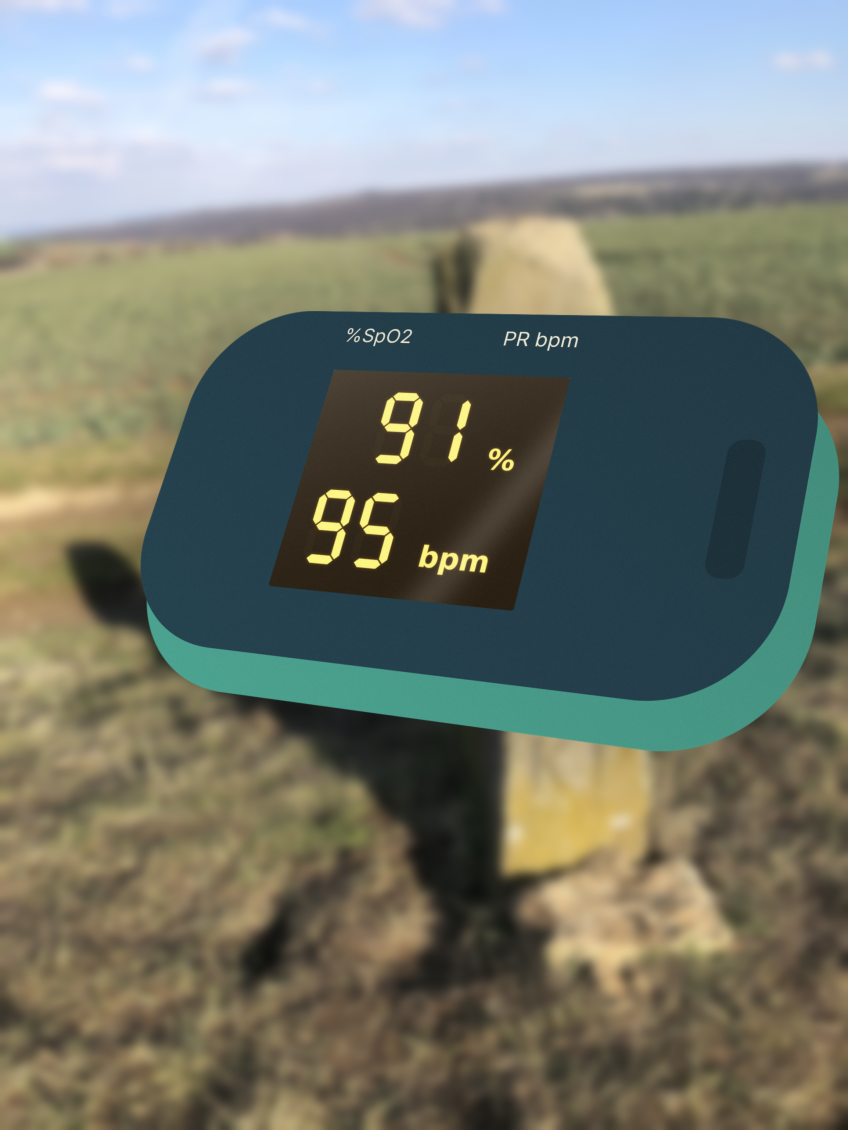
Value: **95** bpm
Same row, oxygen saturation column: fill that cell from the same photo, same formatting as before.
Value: **91** %
